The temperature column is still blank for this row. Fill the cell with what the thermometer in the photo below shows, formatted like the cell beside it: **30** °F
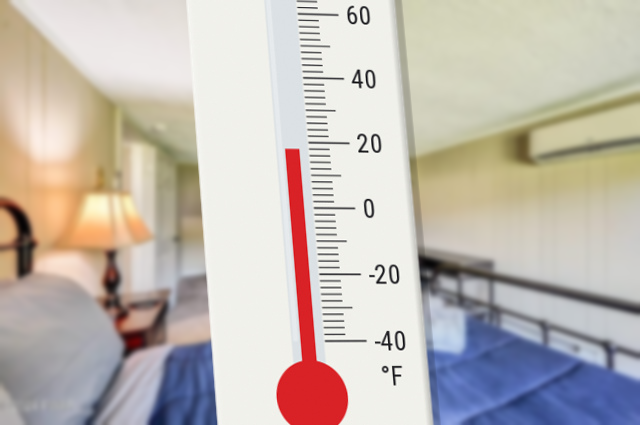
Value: **18** °F
